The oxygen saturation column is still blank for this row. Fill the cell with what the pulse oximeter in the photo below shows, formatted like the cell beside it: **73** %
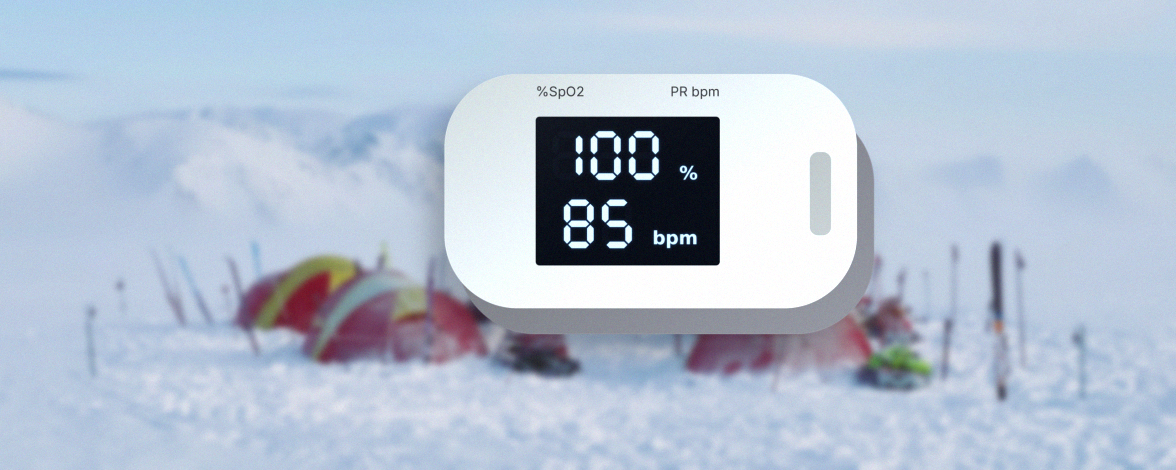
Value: **100** %
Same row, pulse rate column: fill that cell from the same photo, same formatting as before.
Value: **85** bpm
